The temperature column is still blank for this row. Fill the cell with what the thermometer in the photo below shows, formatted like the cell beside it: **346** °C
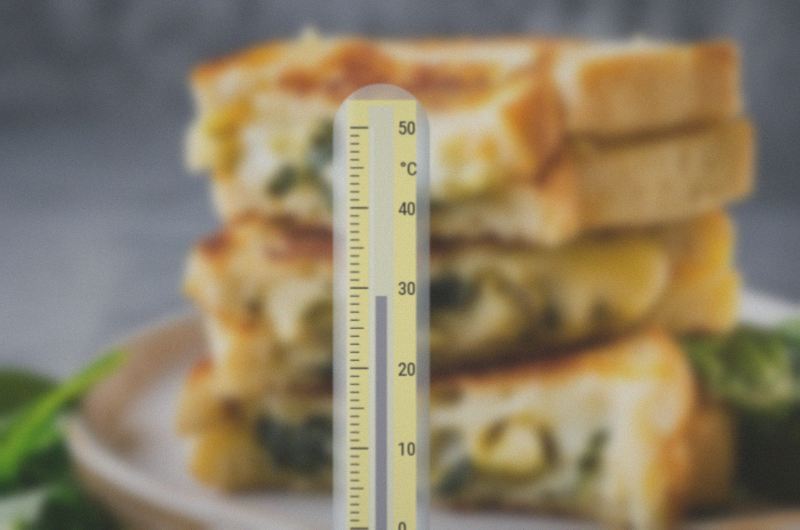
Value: **29** °C
